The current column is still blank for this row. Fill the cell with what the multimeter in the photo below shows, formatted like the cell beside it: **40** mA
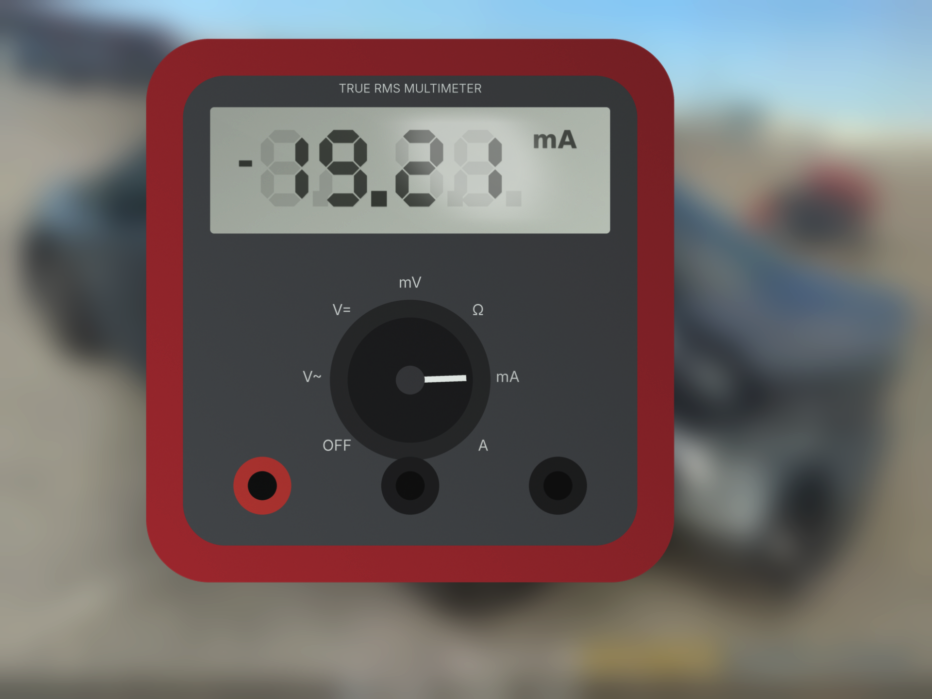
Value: **-19.21** mA
